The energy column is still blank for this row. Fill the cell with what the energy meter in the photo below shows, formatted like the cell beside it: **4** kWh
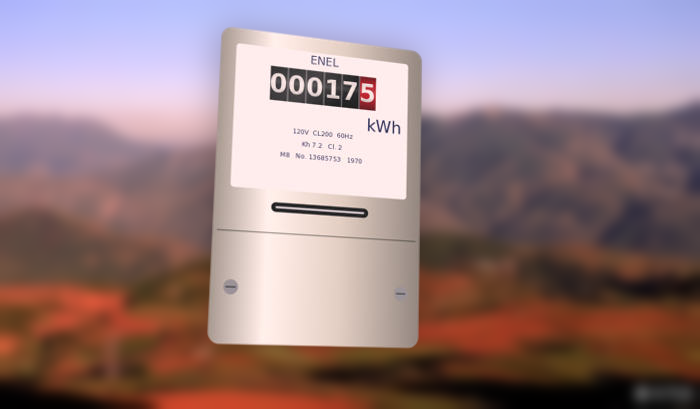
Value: **17.5** kWh
